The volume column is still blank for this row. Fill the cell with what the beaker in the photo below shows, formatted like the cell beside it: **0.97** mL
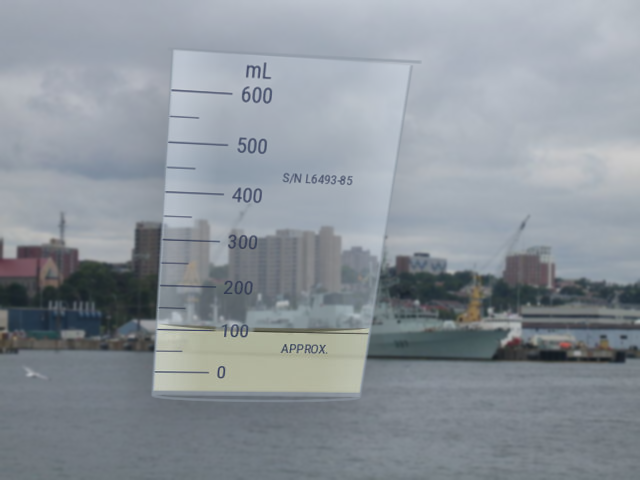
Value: **100** mL
